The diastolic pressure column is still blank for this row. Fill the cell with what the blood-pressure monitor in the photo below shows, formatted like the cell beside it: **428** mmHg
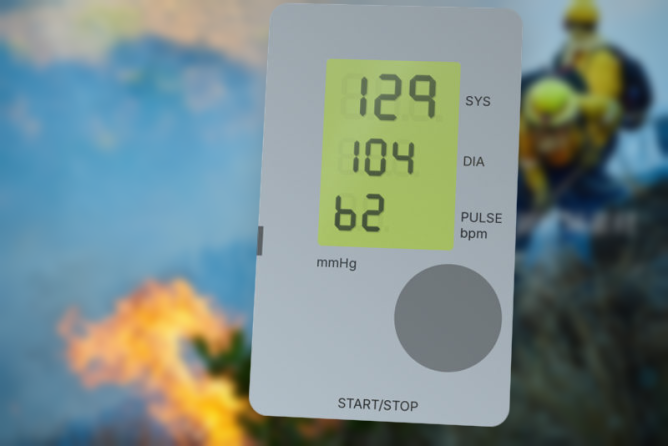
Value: **104** mmHg
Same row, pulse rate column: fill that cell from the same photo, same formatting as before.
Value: **62** bpm
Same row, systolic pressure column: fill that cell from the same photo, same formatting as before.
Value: **129** mmHg
